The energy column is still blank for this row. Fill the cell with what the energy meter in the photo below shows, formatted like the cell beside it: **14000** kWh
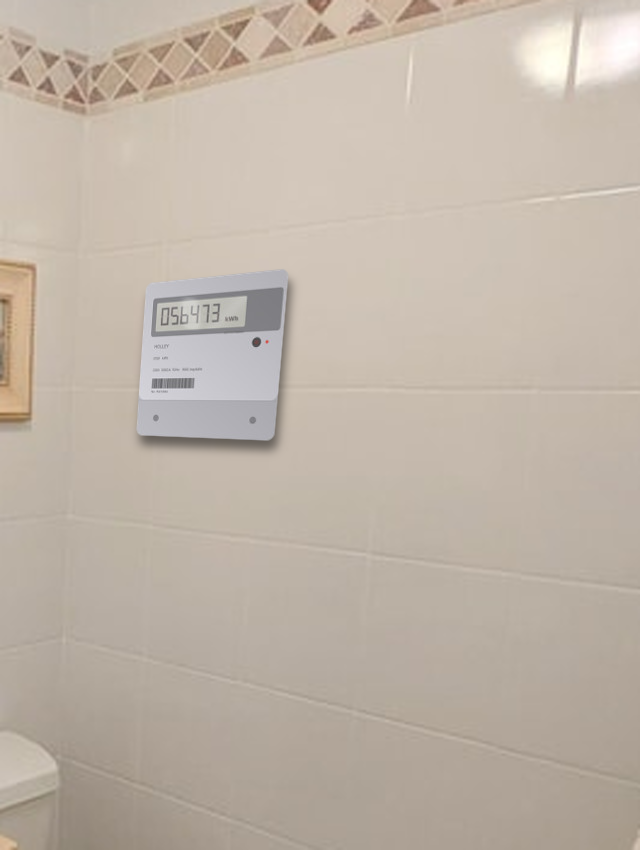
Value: **56473** kWh
